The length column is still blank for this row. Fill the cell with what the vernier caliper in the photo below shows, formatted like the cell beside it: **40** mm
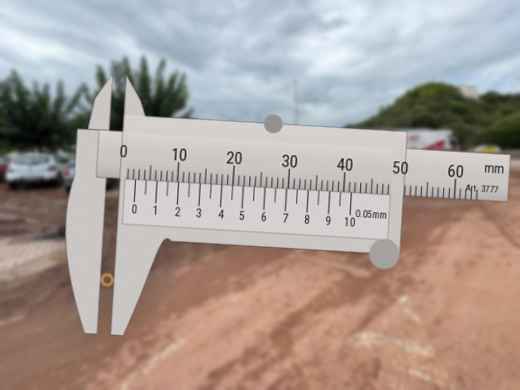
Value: **2.4** mm
